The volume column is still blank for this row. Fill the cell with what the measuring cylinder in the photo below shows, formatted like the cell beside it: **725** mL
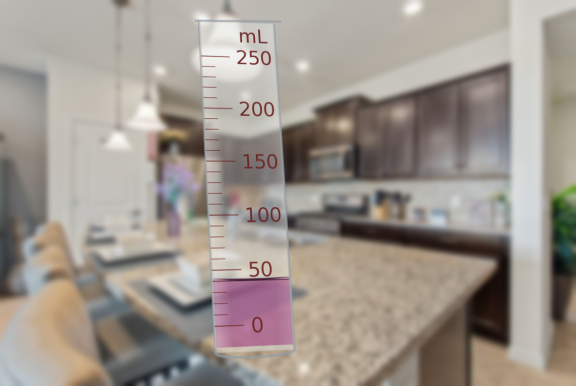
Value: **40** mL
